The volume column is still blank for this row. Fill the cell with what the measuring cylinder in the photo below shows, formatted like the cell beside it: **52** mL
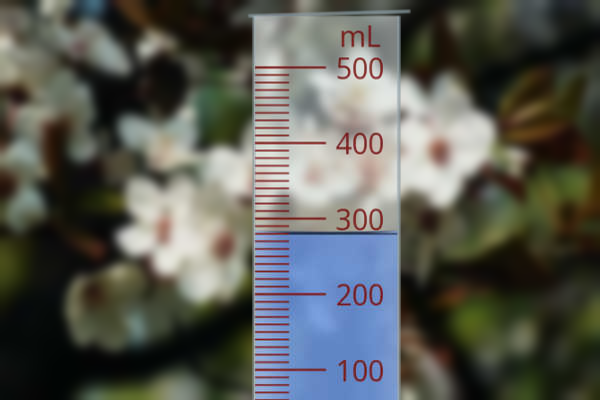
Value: **280** mL
